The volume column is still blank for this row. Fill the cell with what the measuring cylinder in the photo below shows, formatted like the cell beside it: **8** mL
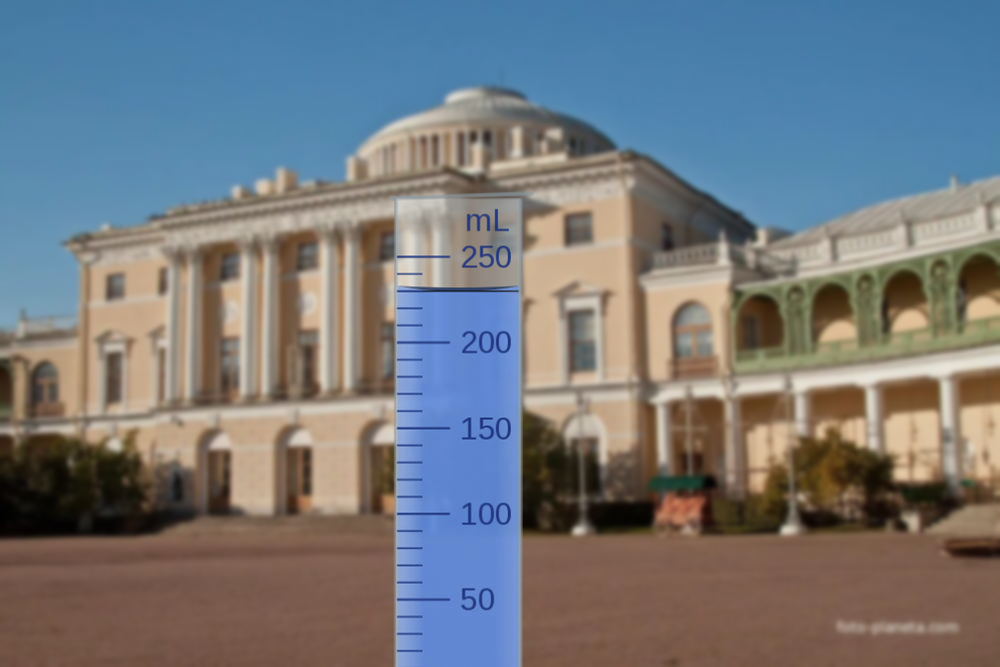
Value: **230** mL
